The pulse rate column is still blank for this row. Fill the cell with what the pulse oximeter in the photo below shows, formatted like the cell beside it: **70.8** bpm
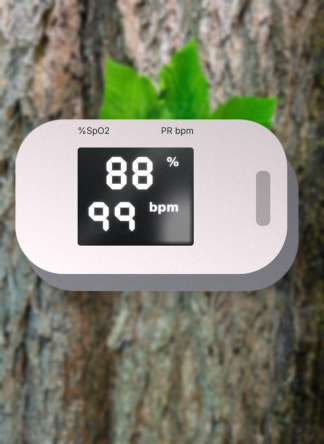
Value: **99** bpm
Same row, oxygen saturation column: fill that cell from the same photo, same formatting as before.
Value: **88** %
